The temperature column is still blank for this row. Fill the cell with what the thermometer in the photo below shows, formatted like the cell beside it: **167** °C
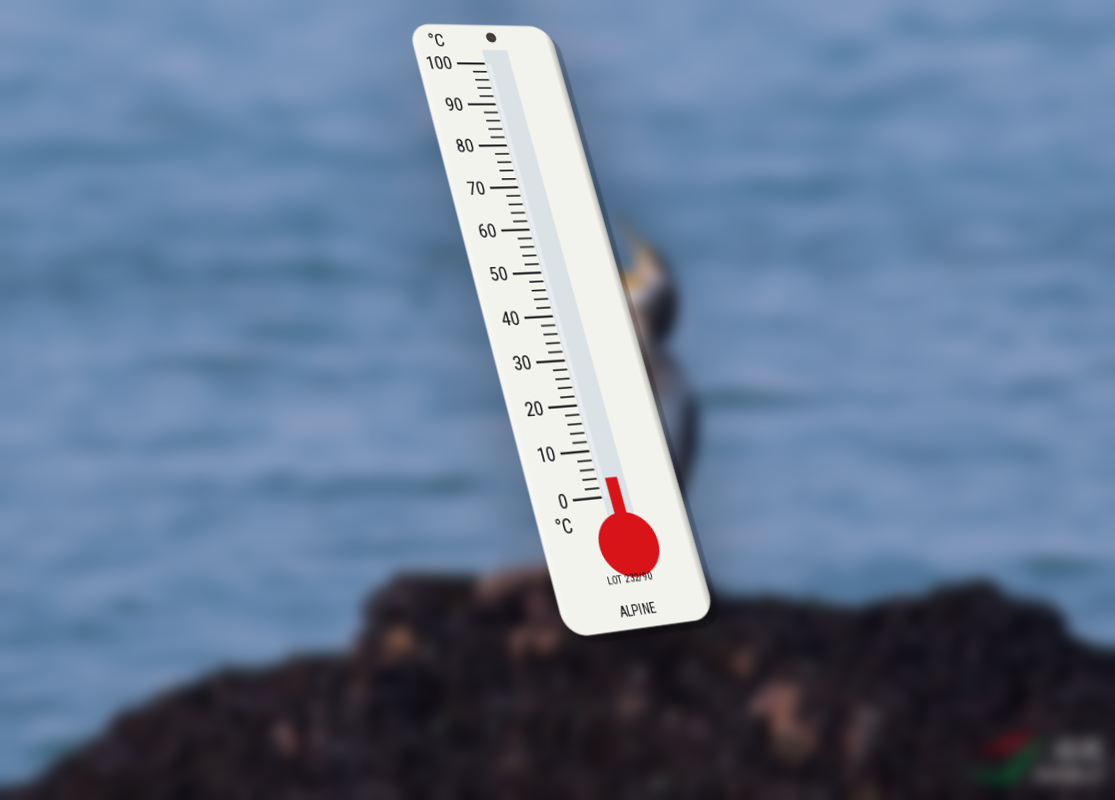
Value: **4** °C
